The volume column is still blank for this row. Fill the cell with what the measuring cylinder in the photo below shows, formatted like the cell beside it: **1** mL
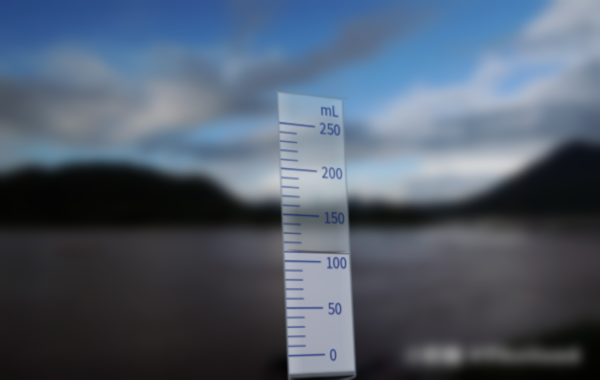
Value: **110** mL
